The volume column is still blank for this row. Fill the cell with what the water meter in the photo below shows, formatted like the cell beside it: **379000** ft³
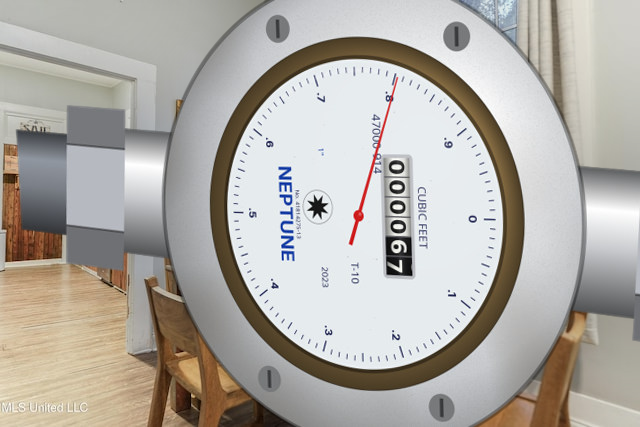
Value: **66.80** ft³
